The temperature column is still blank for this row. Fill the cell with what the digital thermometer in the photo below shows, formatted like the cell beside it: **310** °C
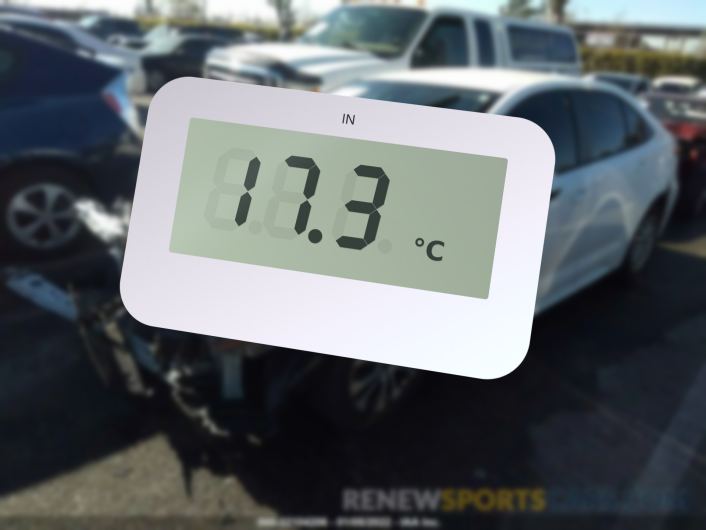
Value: **17.3** °C
